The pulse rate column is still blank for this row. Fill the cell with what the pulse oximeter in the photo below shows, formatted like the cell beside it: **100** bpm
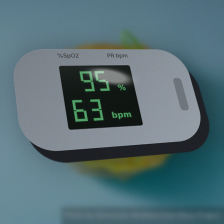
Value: **63** bpm
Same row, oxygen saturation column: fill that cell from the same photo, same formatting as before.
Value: **95** %
